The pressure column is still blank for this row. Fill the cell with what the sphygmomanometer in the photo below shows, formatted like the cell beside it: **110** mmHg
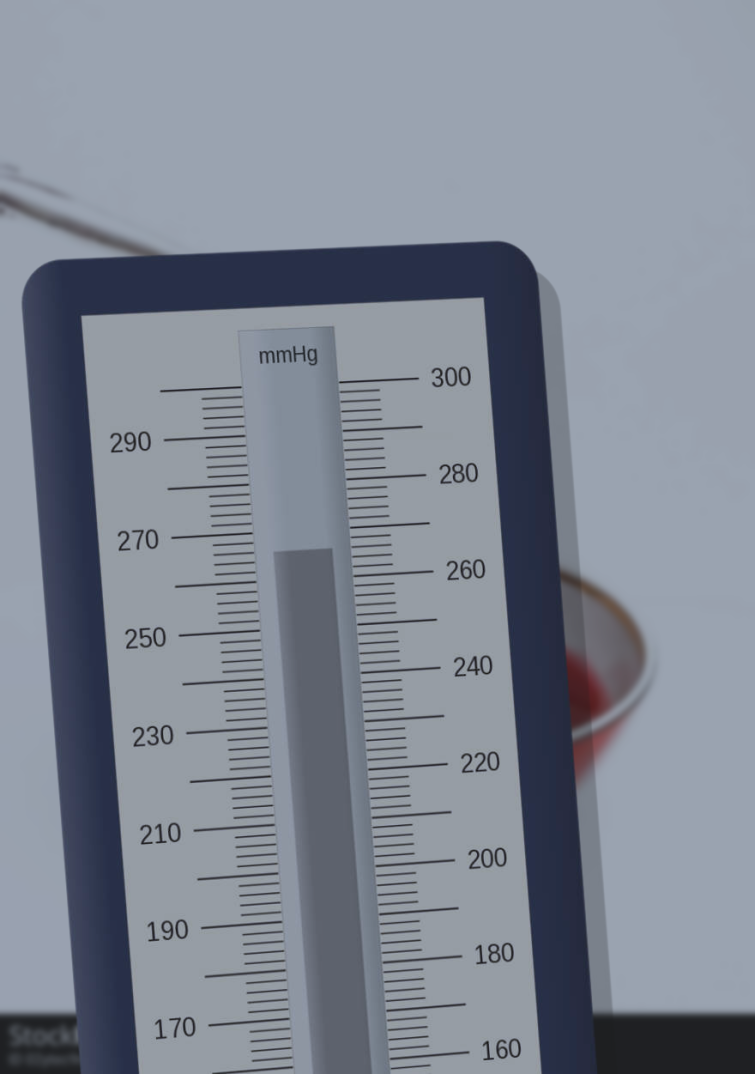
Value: **266** mmHg
